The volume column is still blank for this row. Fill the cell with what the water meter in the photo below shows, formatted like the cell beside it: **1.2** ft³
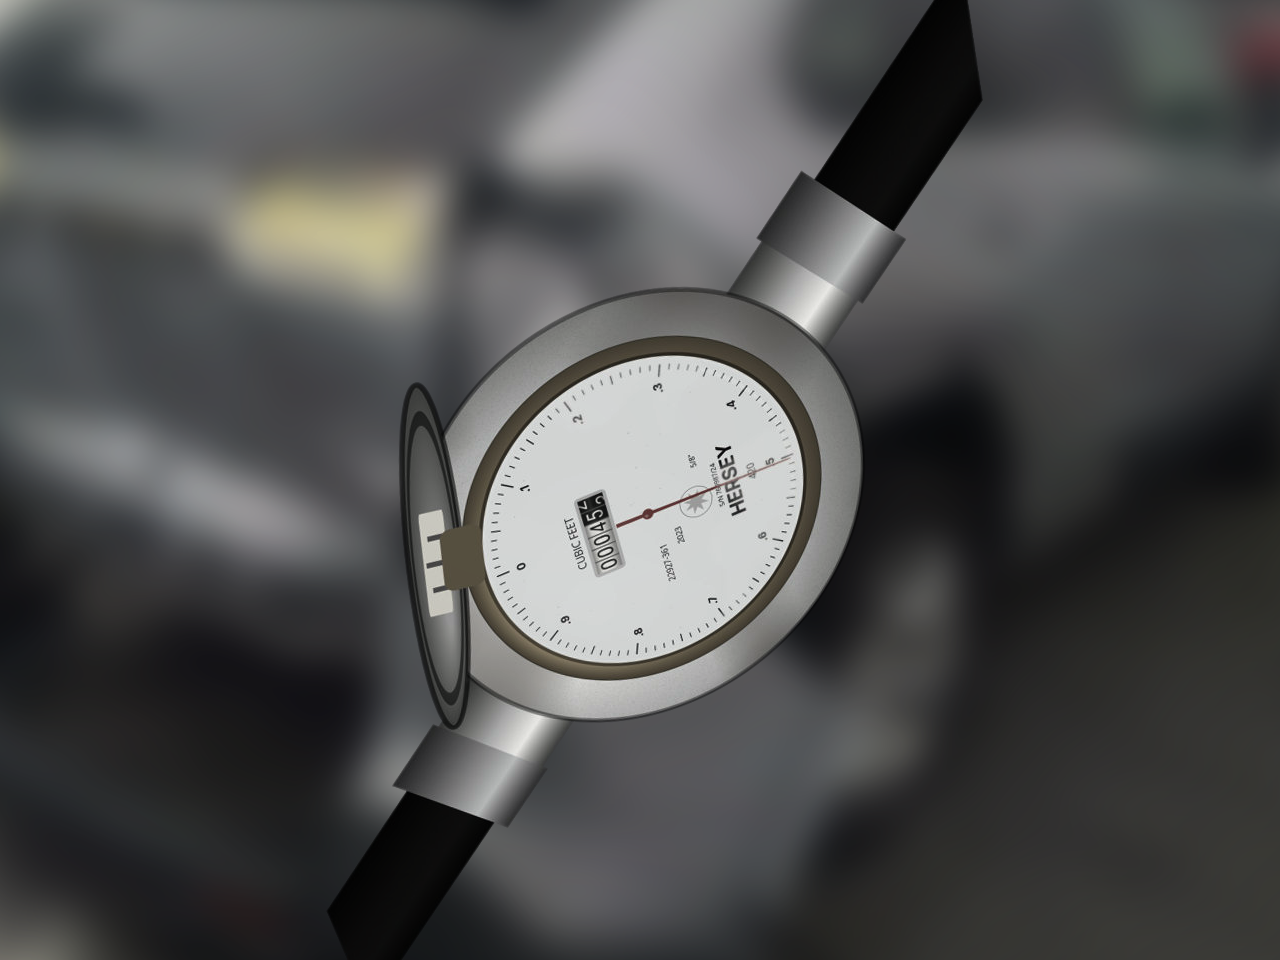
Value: **452.50** ft³
